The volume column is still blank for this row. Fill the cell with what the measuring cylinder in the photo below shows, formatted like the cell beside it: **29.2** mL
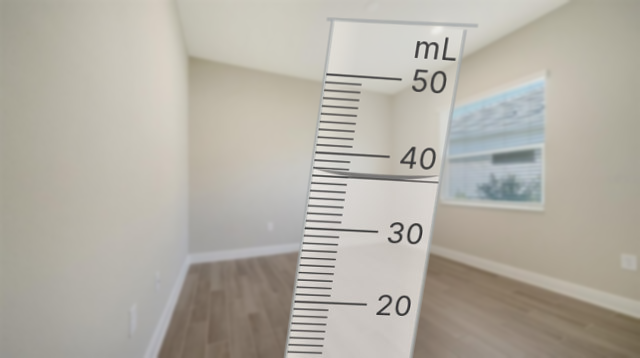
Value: **37** mL
